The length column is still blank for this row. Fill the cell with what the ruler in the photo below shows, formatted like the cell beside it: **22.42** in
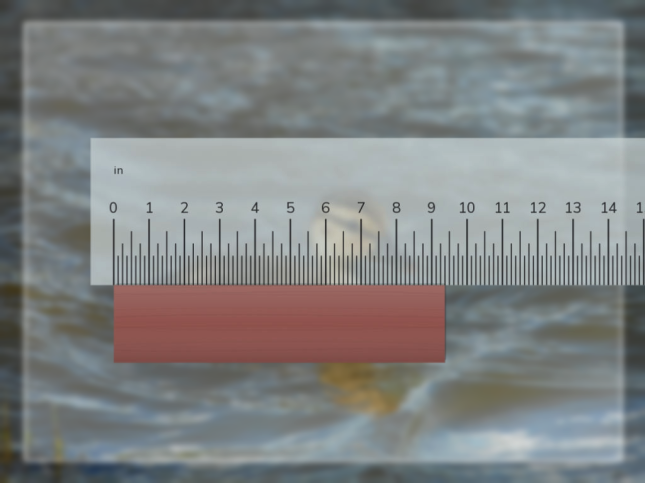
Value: **9.375** in
